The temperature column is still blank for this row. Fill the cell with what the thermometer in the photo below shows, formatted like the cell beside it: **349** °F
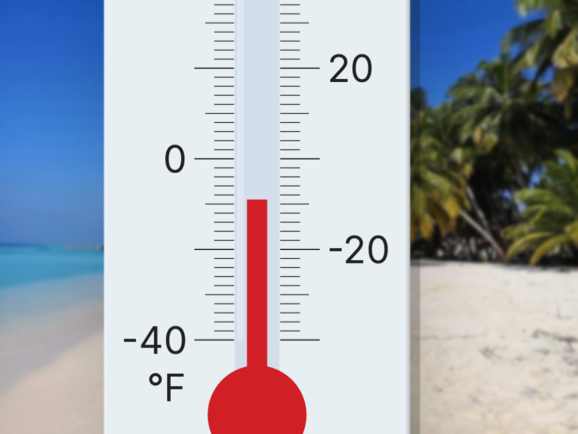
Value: **-9** °F
